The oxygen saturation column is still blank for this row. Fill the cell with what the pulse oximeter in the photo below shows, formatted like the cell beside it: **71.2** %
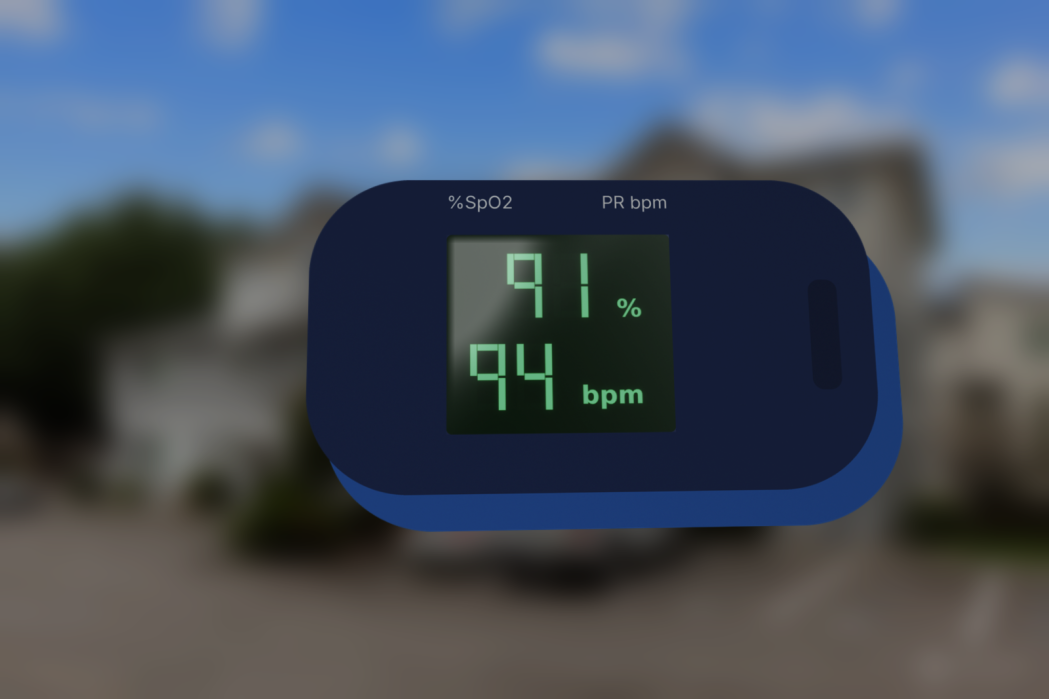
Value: **91** %
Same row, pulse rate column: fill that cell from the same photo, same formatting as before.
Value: **94** bpm
